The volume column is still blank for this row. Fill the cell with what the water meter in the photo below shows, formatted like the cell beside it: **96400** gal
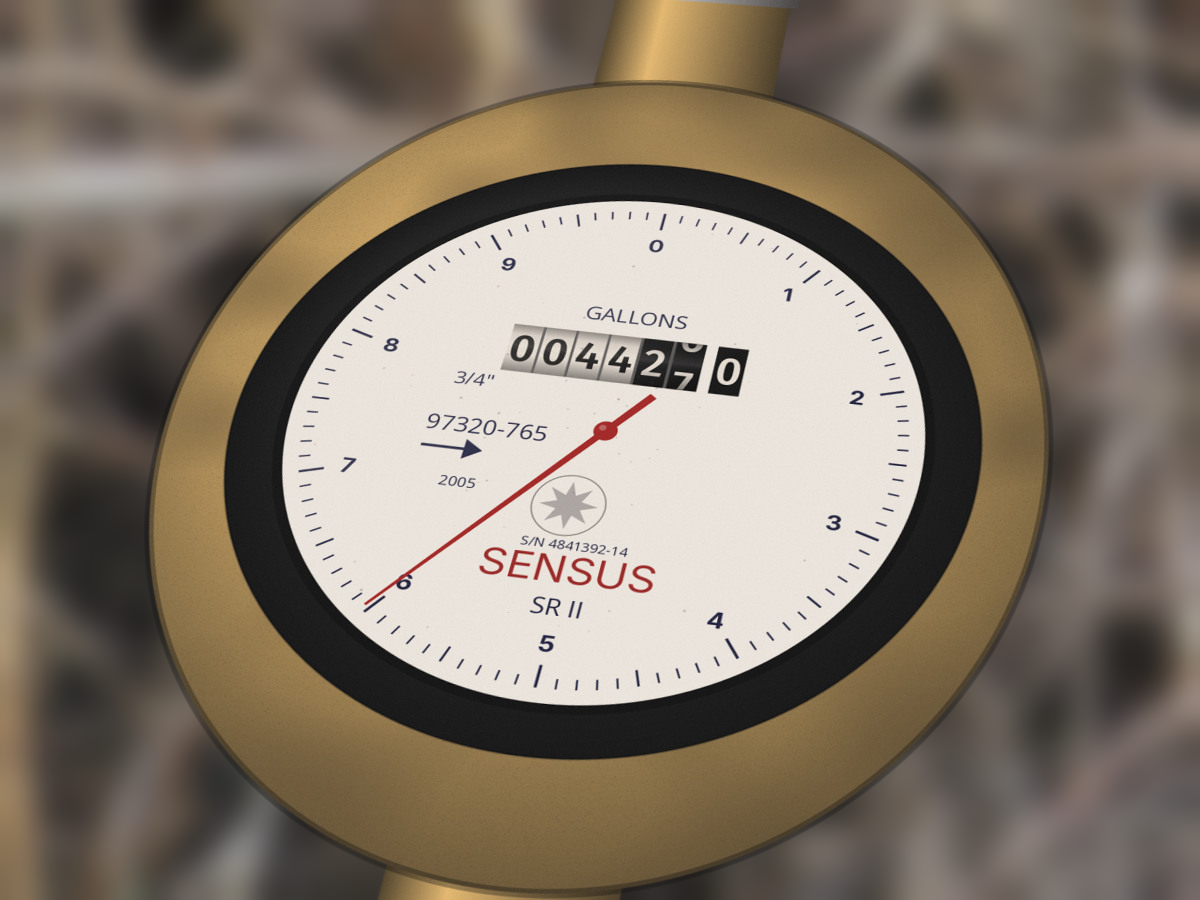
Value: **44266.0** gal
